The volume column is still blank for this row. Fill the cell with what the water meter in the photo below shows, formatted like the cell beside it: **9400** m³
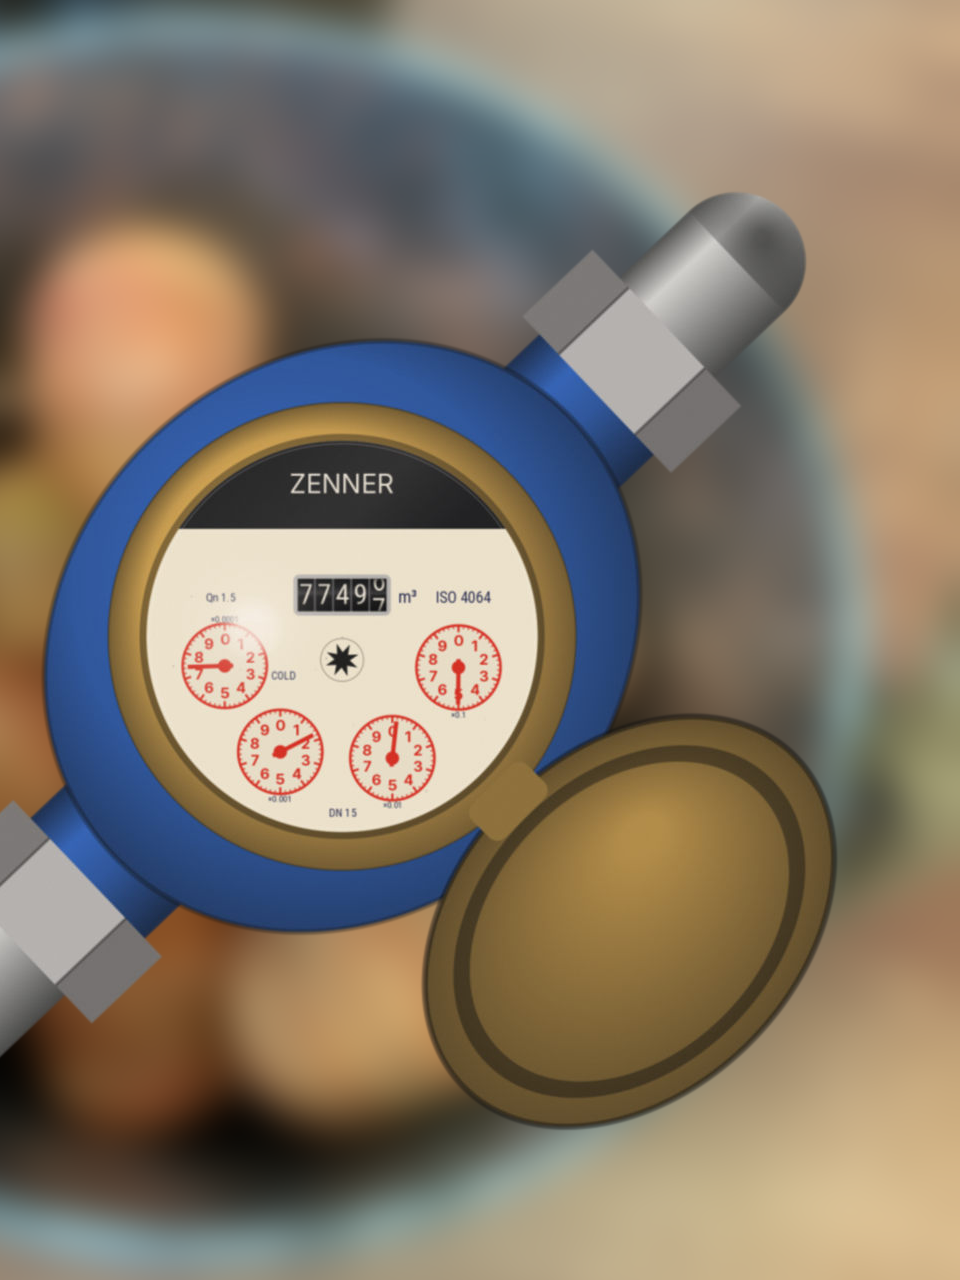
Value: **77496.5017** m³
